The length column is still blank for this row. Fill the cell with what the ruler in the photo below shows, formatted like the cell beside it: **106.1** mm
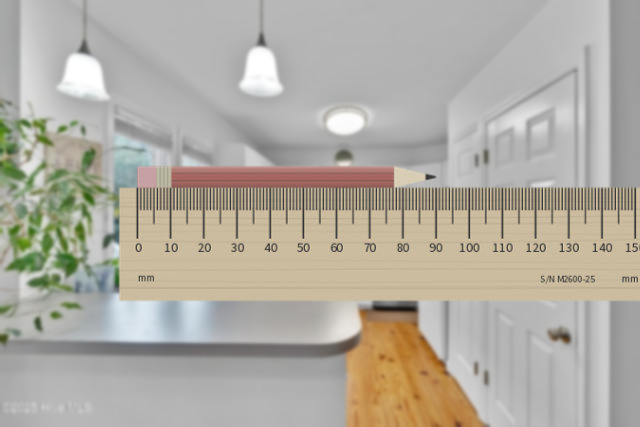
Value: **90** mm
